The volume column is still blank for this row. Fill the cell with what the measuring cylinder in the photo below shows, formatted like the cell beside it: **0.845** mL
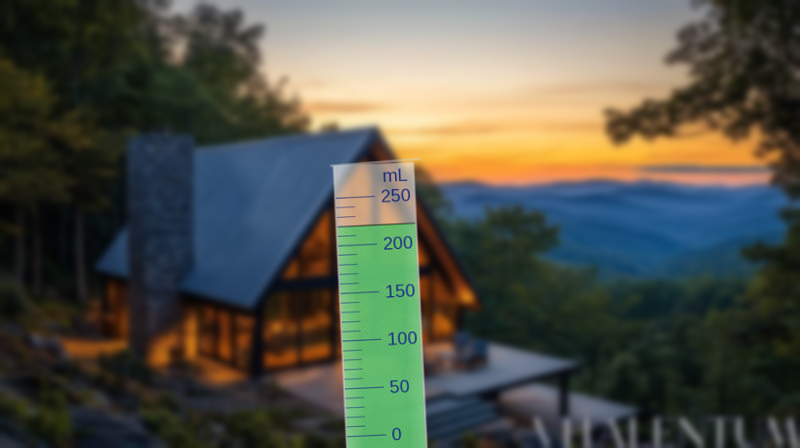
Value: **220** mL
